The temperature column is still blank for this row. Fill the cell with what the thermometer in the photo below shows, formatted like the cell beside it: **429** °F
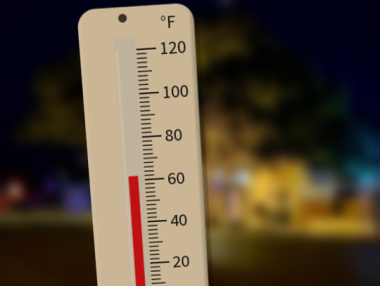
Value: **62** °F
